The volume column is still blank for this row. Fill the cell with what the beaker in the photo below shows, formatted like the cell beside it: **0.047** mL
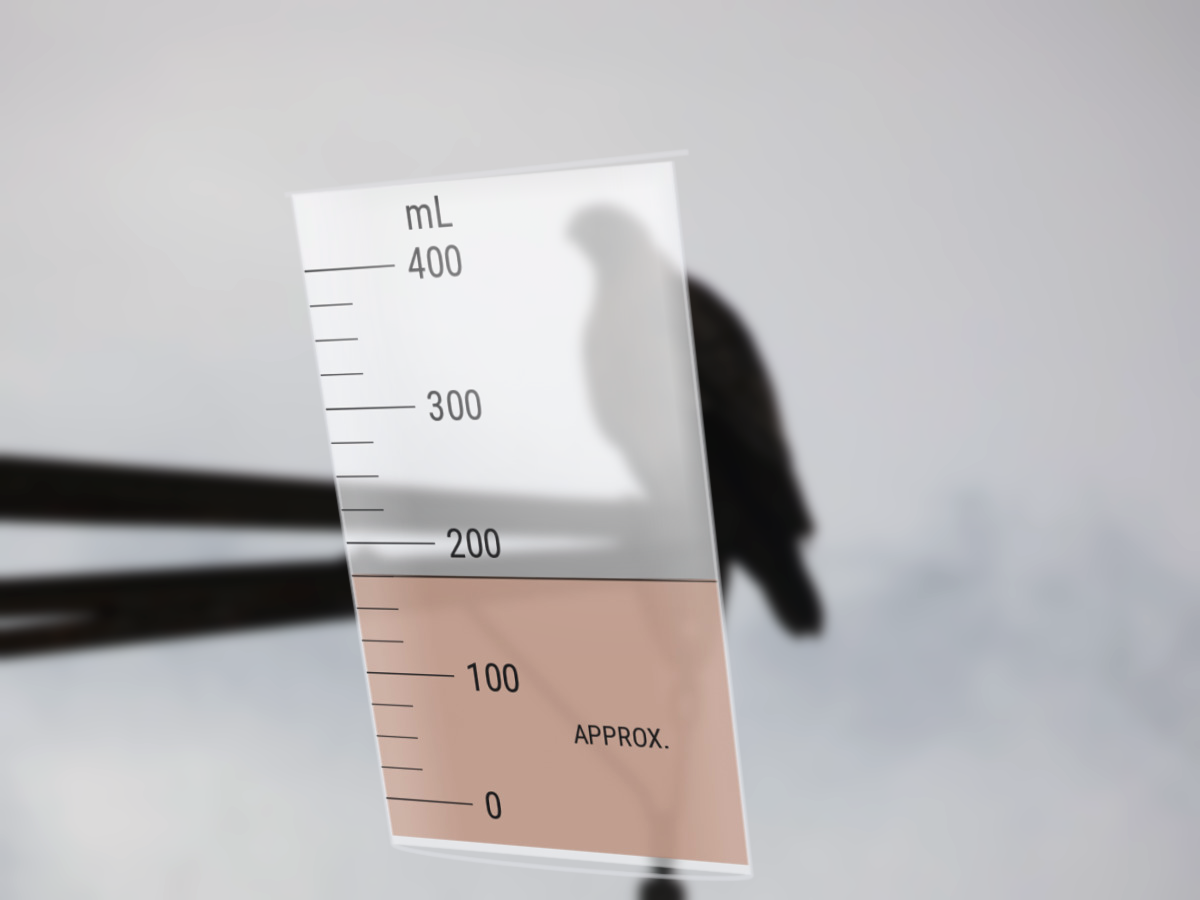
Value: **175** mL
